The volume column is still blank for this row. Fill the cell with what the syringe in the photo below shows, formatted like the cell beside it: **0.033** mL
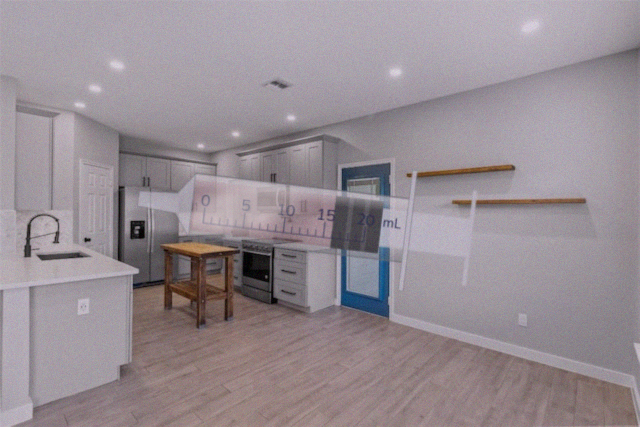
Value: **16** mL
